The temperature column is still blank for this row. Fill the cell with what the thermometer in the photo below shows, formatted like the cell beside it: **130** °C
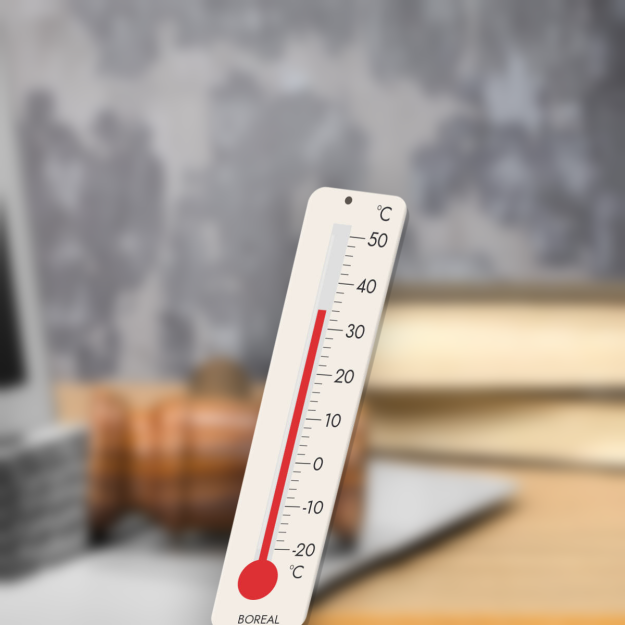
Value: **34** °C
